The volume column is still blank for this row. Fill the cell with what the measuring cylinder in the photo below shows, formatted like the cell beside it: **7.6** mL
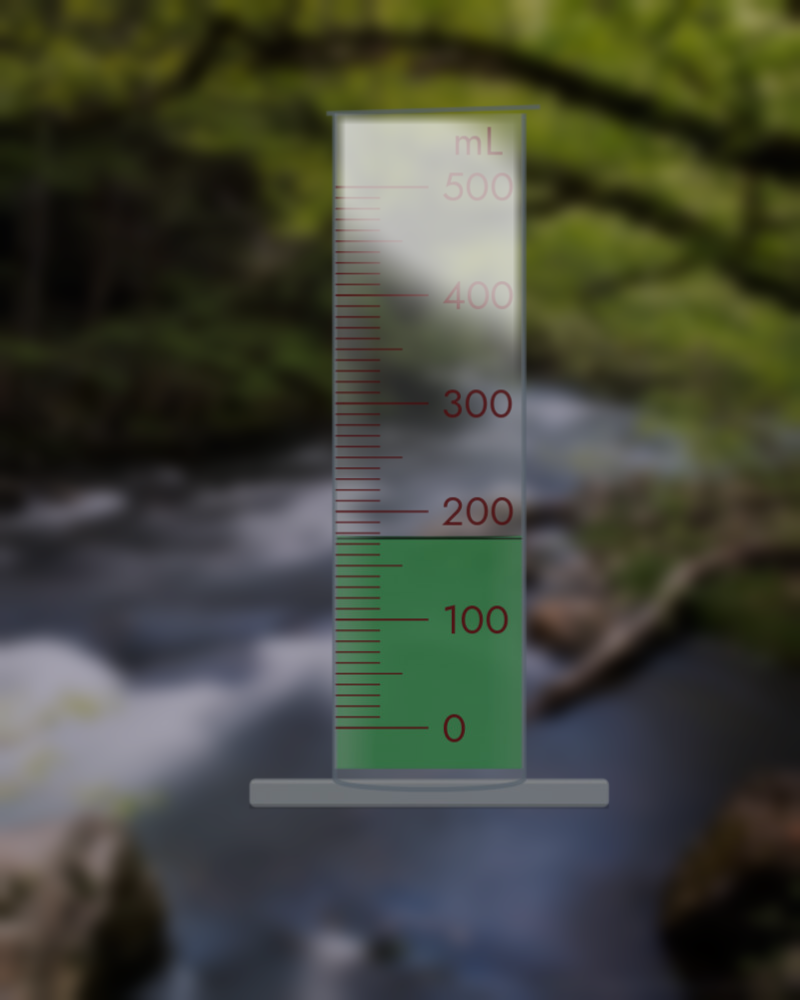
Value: **175** mL
